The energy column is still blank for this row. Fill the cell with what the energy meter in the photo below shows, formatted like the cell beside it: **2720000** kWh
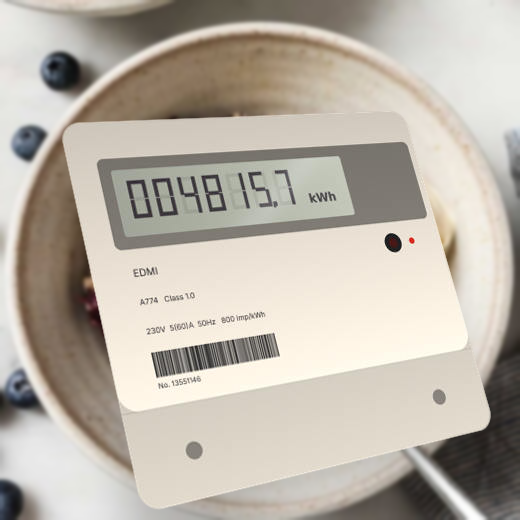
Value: **4815.7** kWh
